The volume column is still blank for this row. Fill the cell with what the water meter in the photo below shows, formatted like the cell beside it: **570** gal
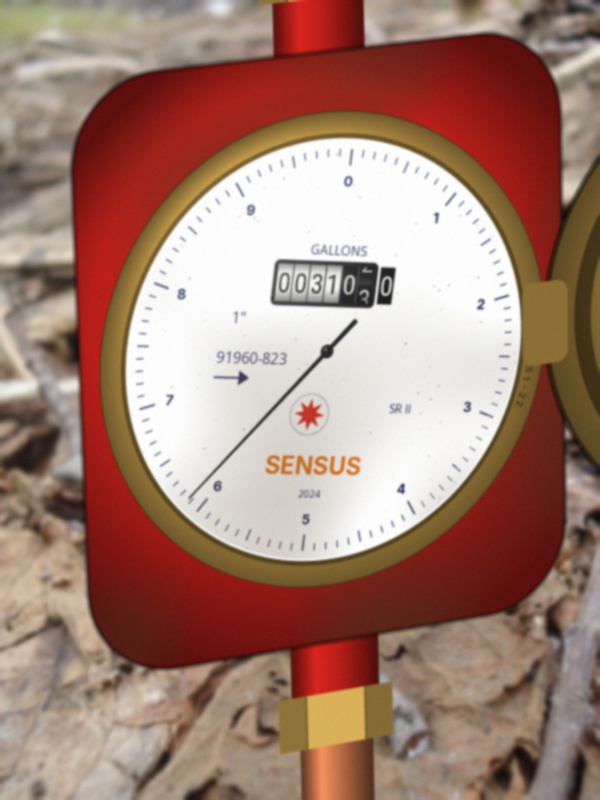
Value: **31026.1** gal
